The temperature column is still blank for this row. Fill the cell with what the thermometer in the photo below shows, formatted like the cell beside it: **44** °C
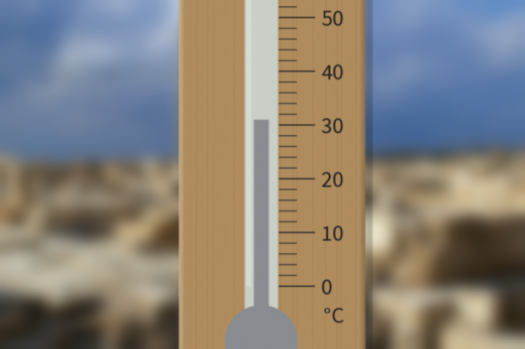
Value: **31** °C
